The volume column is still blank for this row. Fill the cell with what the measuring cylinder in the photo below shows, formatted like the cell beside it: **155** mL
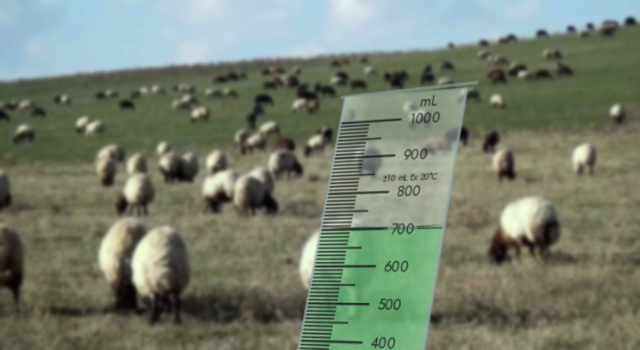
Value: **700** mL
